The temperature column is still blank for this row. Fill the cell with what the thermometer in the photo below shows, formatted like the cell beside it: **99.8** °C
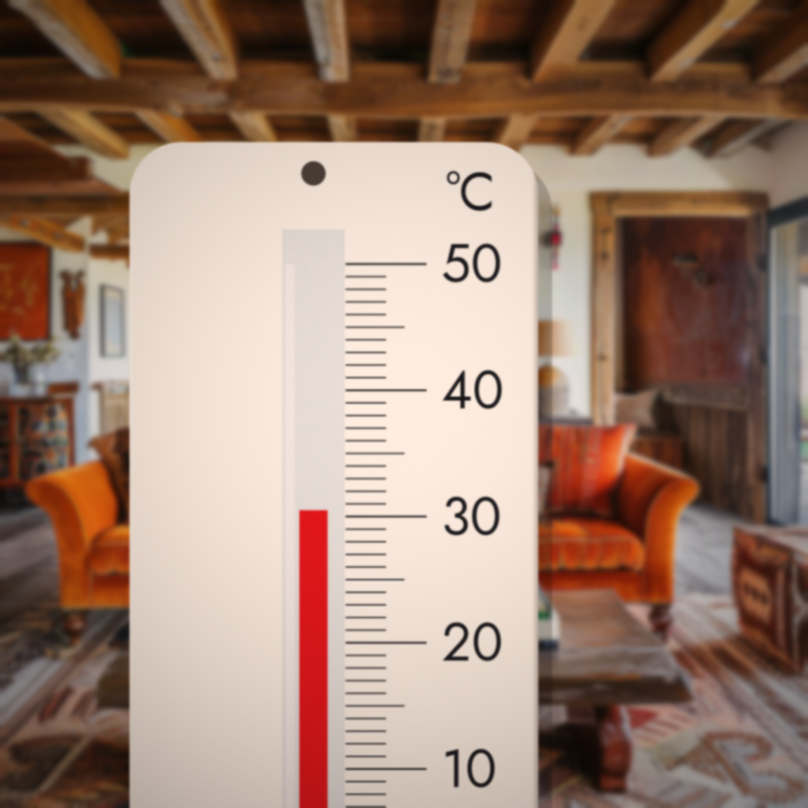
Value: **30.5** °C
